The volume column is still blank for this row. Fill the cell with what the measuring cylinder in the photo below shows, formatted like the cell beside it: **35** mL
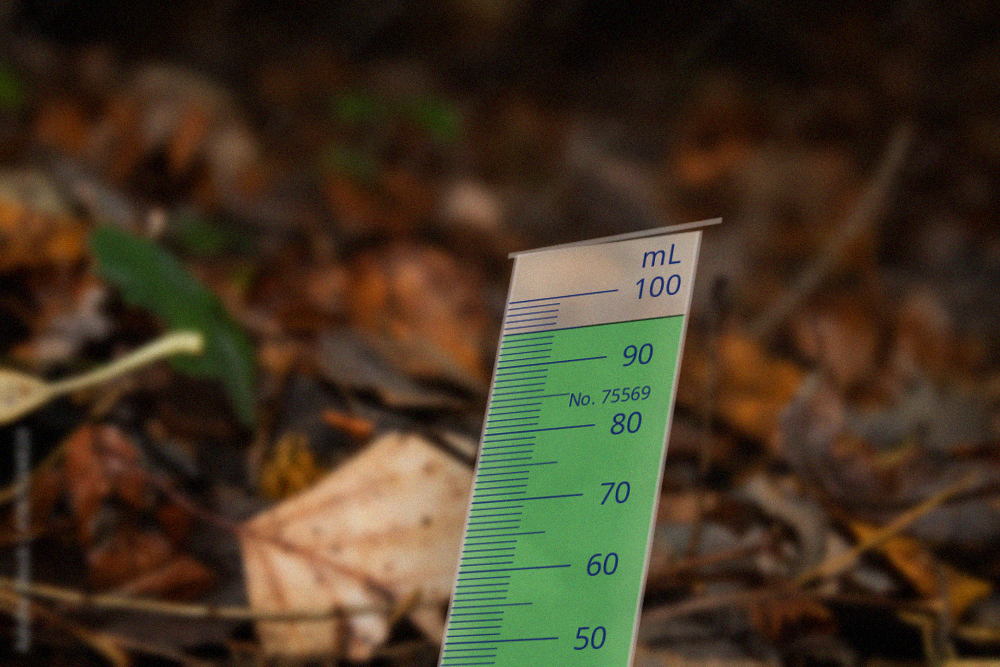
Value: **95** mL
